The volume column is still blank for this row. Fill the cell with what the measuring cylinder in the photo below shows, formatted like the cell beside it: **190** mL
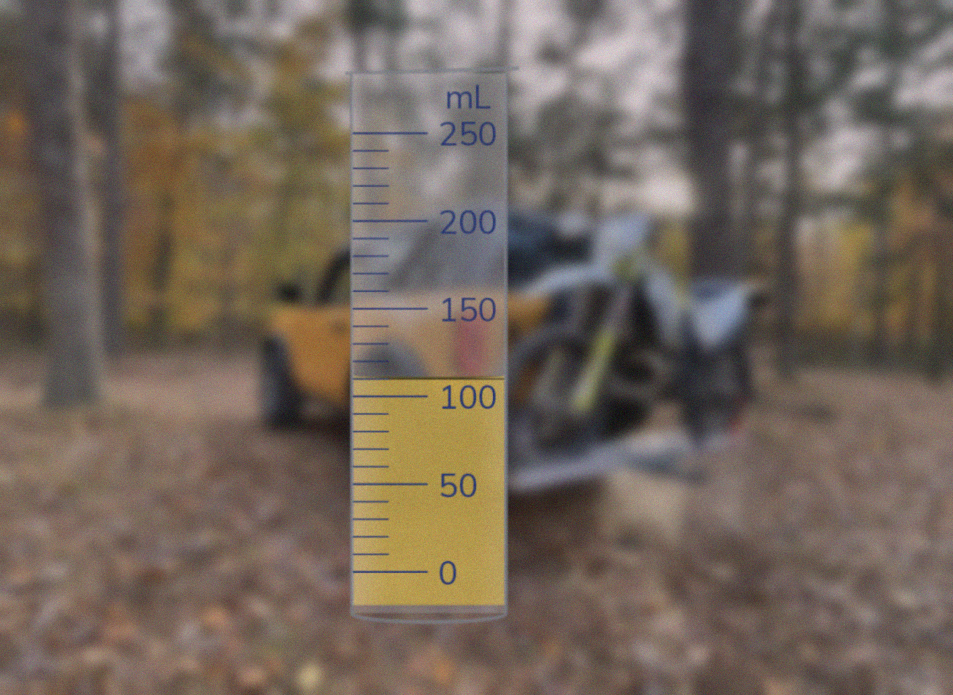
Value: **110** mL
